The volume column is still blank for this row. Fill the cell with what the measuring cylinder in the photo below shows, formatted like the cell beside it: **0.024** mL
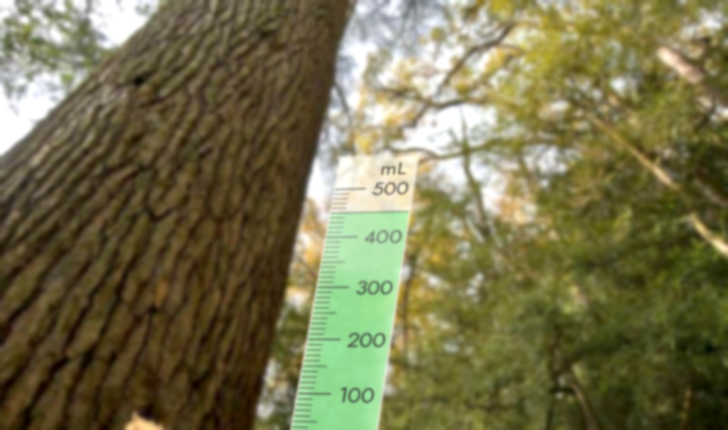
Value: **450** mL
